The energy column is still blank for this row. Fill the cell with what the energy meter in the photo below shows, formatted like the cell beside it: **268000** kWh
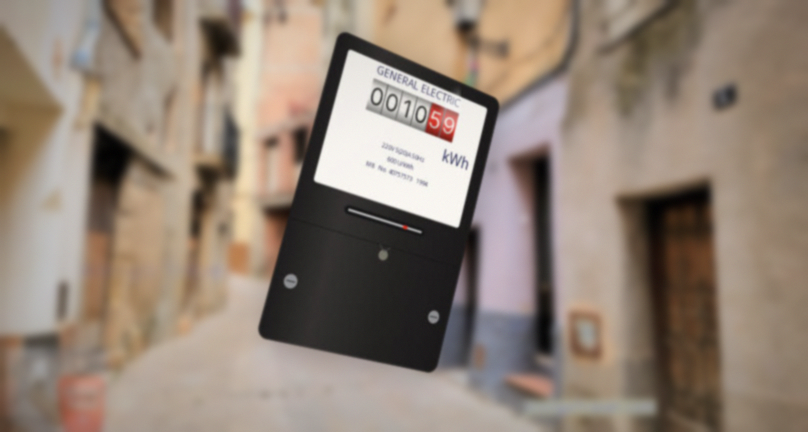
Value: **10.59** kWh
